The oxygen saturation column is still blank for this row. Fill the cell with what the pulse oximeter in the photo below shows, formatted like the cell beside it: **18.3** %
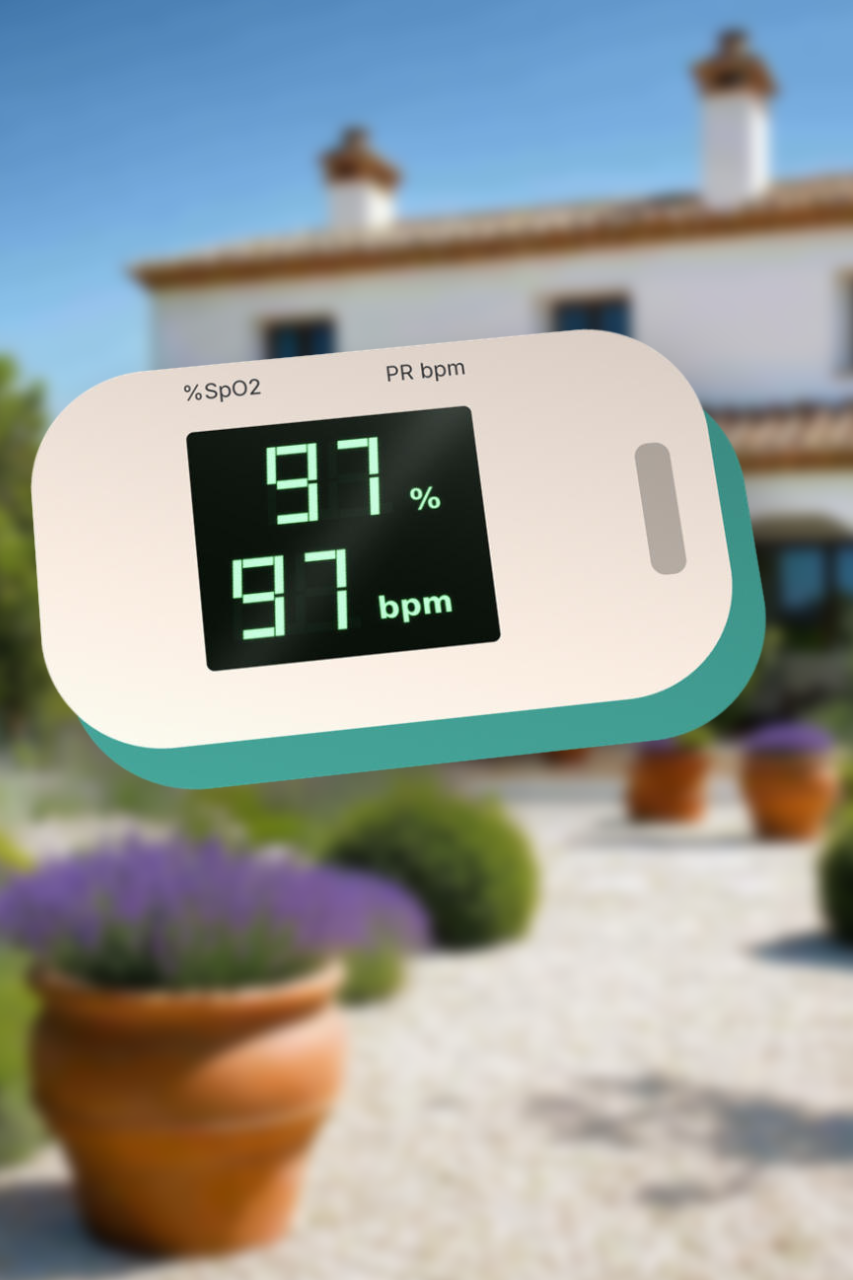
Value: **97** %
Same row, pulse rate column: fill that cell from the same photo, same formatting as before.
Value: **97** bpm
